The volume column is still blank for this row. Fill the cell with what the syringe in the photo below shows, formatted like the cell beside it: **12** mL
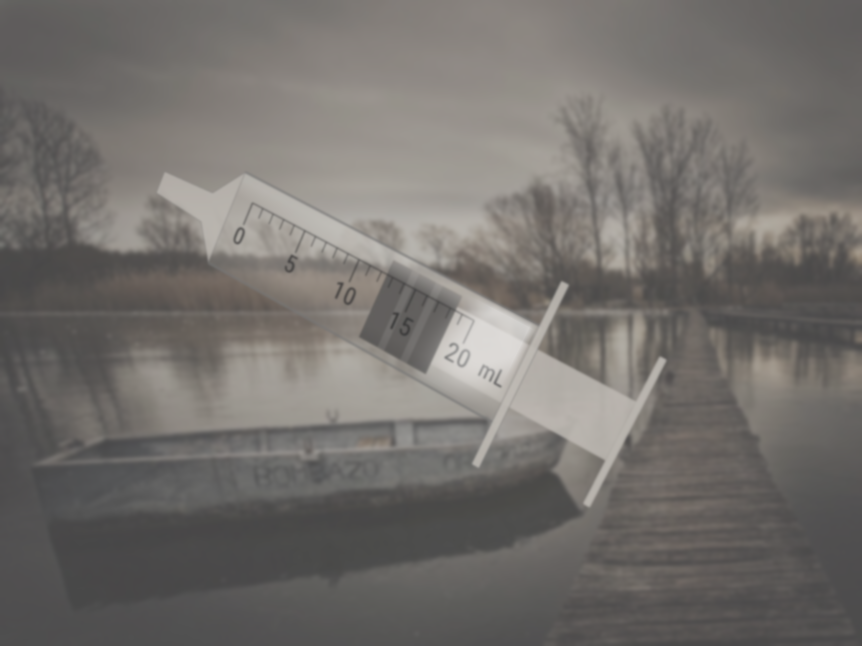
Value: **12.5** mL
